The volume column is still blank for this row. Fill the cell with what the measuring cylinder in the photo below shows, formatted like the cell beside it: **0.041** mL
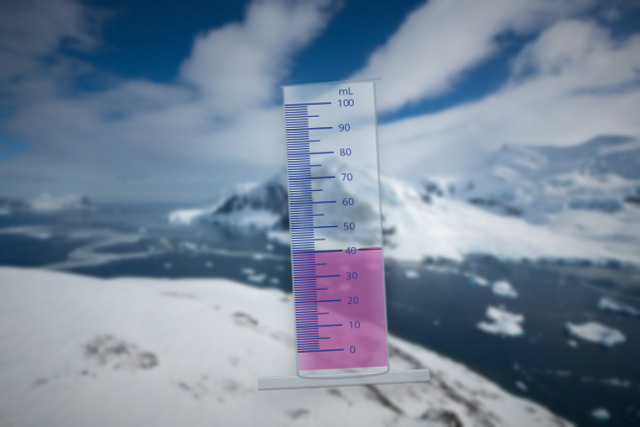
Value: **40** mL
